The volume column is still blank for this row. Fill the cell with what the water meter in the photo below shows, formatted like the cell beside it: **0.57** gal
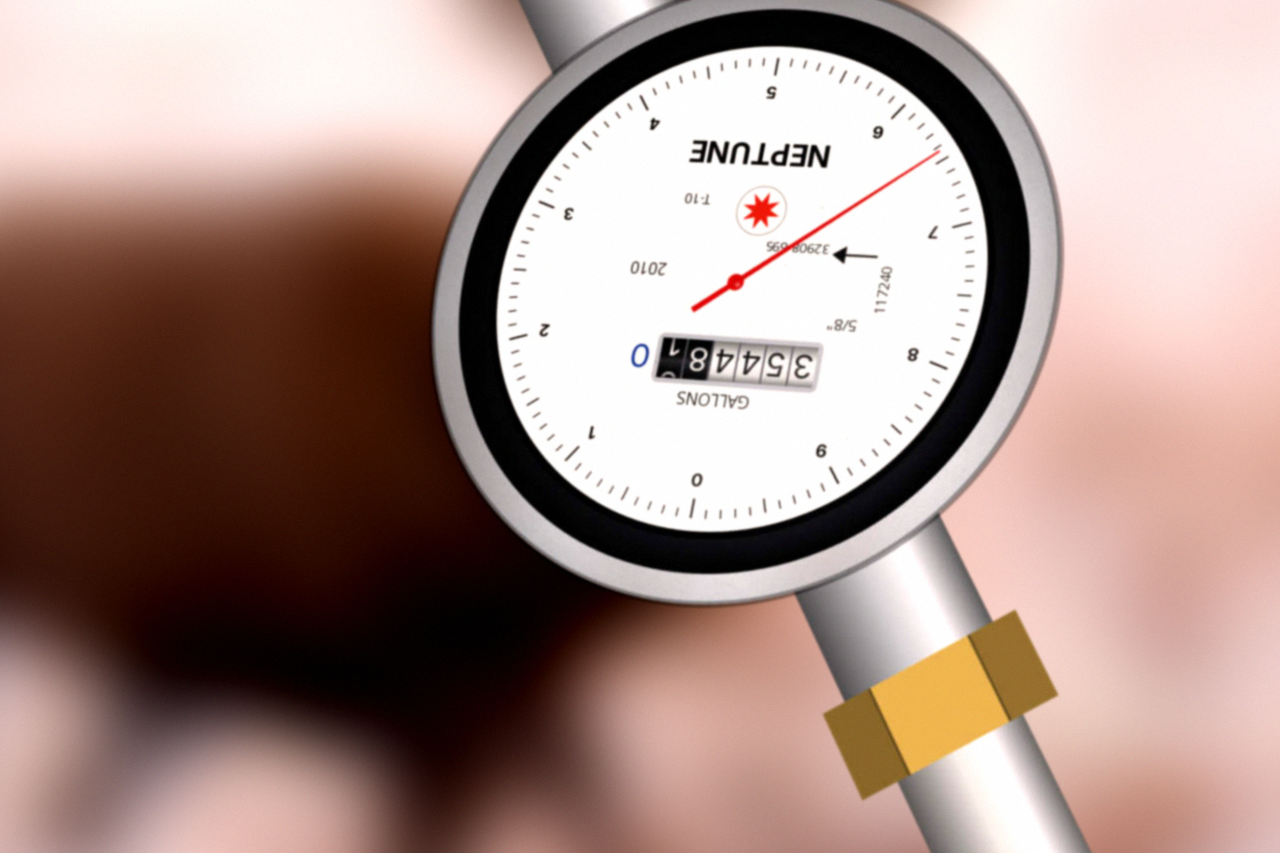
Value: **3544806.4** gal
